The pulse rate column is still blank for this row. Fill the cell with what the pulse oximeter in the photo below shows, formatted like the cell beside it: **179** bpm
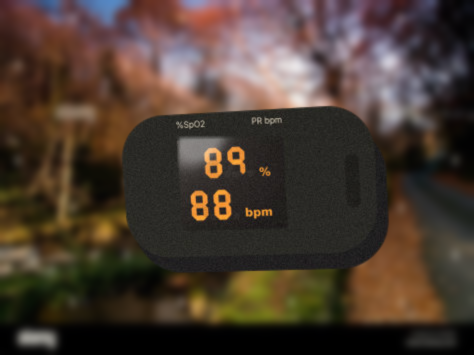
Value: **88** bpm
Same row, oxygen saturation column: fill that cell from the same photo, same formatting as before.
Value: **89** %
